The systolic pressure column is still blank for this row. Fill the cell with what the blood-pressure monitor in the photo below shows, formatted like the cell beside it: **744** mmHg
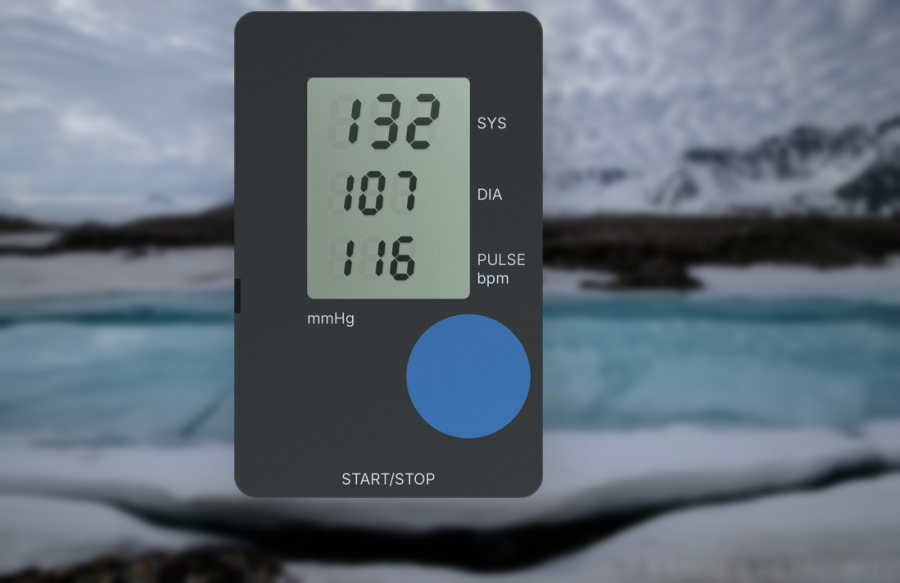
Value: **132** mmHg
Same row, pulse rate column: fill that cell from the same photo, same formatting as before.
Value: **116** bpm
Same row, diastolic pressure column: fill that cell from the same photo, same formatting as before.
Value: **107** mmHg
